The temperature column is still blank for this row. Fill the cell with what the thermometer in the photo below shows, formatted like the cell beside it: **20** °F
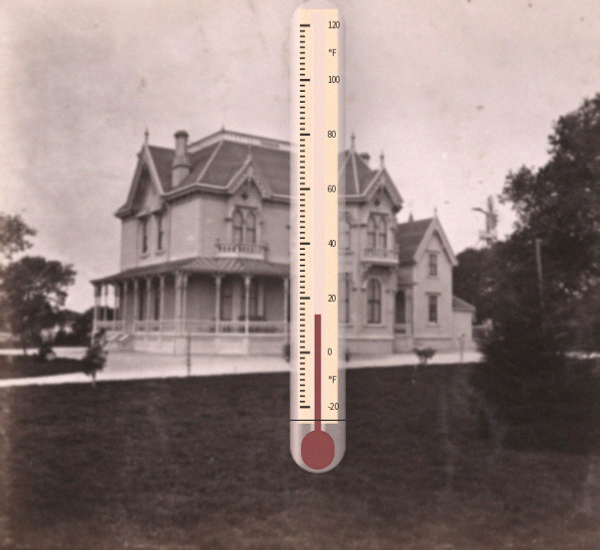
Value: **14** °F
